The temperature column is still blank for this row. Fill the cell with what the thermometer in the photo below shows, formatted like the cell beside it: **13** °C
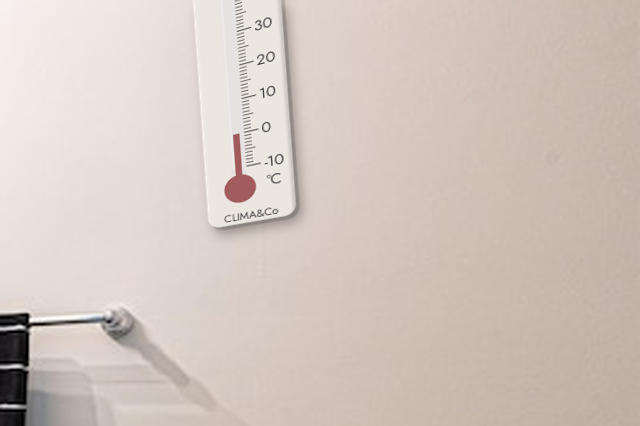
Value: **0** °C
